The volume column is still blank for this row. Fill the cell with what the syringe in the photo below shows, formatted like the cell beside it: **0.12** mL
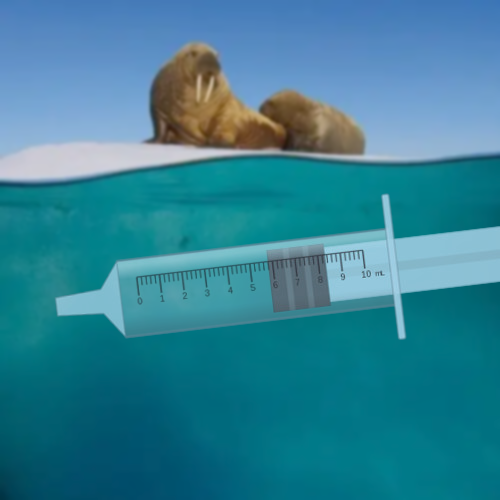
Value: **5.8** mL
